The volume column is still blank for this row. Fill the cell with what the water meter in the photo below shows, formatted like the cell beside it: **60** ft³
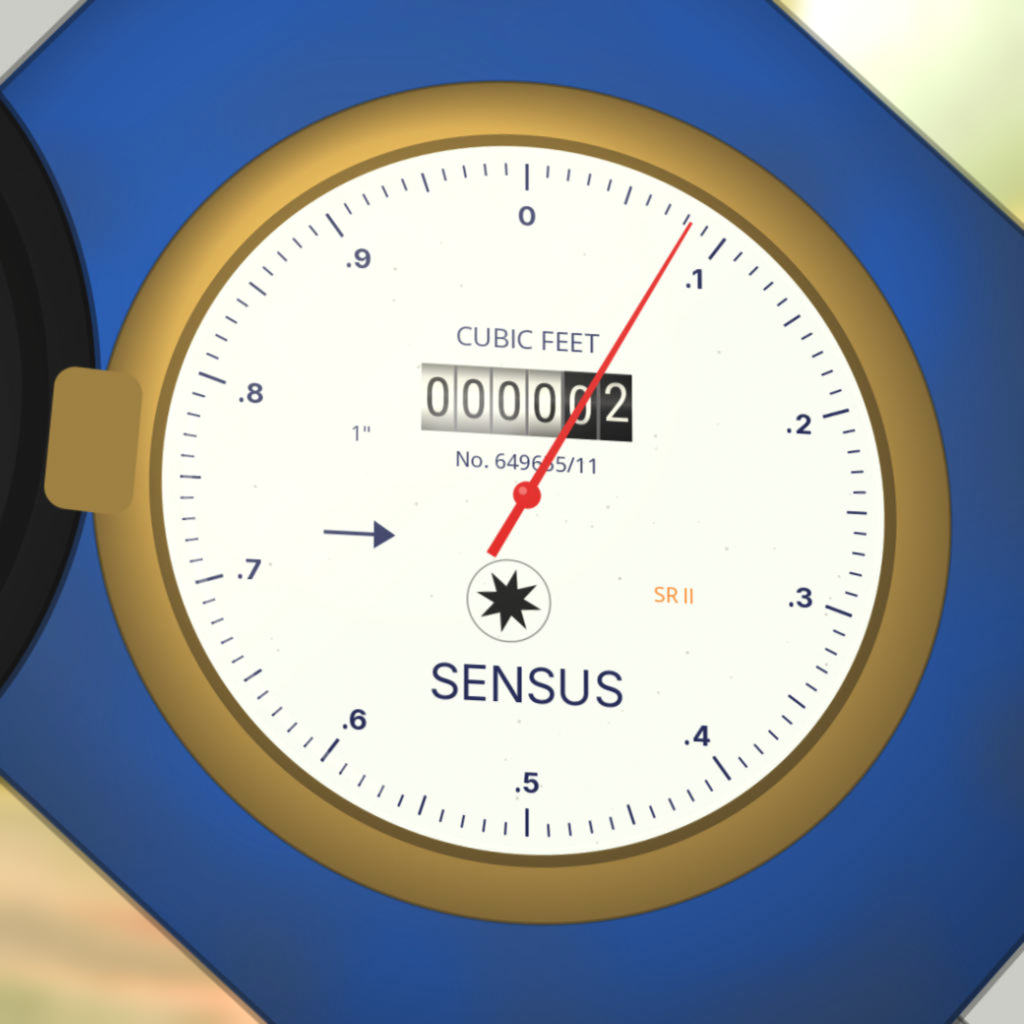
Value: **2.08** ft³
